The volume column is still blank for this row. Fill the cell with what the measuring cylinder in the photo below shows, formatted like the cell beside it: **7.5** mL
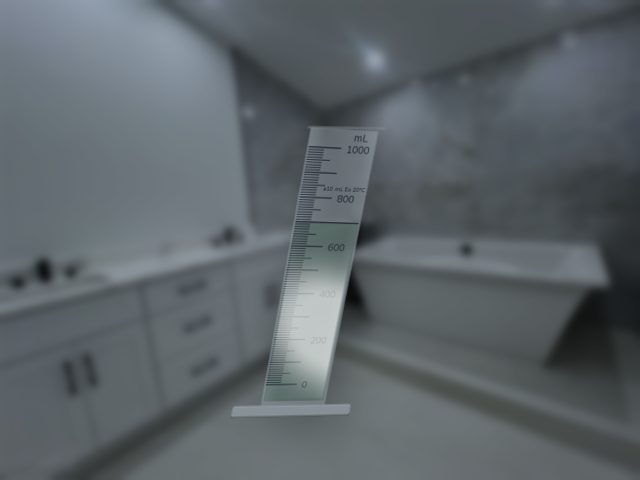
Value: **700** mL
